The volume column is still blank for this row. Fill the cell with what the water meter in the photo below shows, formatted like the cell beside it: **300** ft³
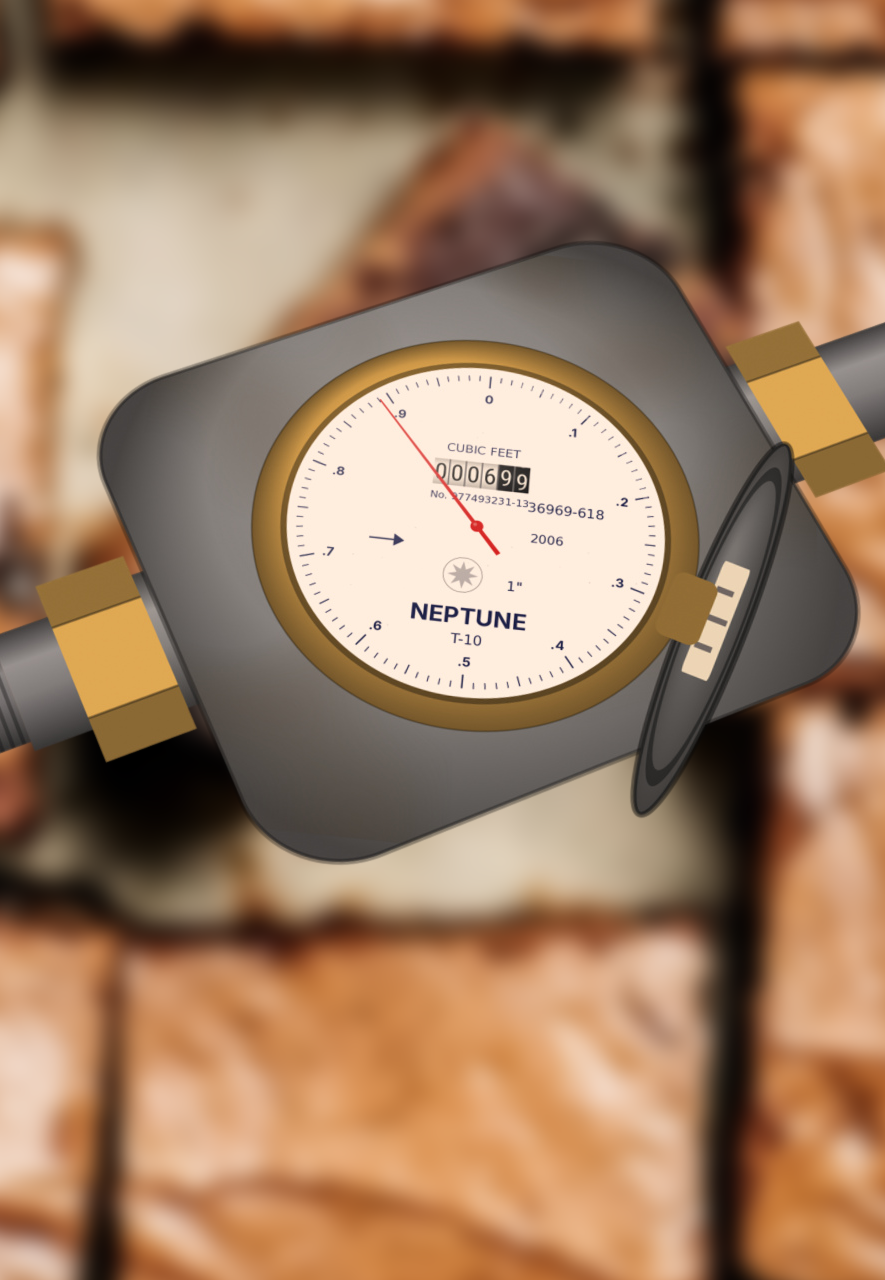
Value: **698.89** ft³
